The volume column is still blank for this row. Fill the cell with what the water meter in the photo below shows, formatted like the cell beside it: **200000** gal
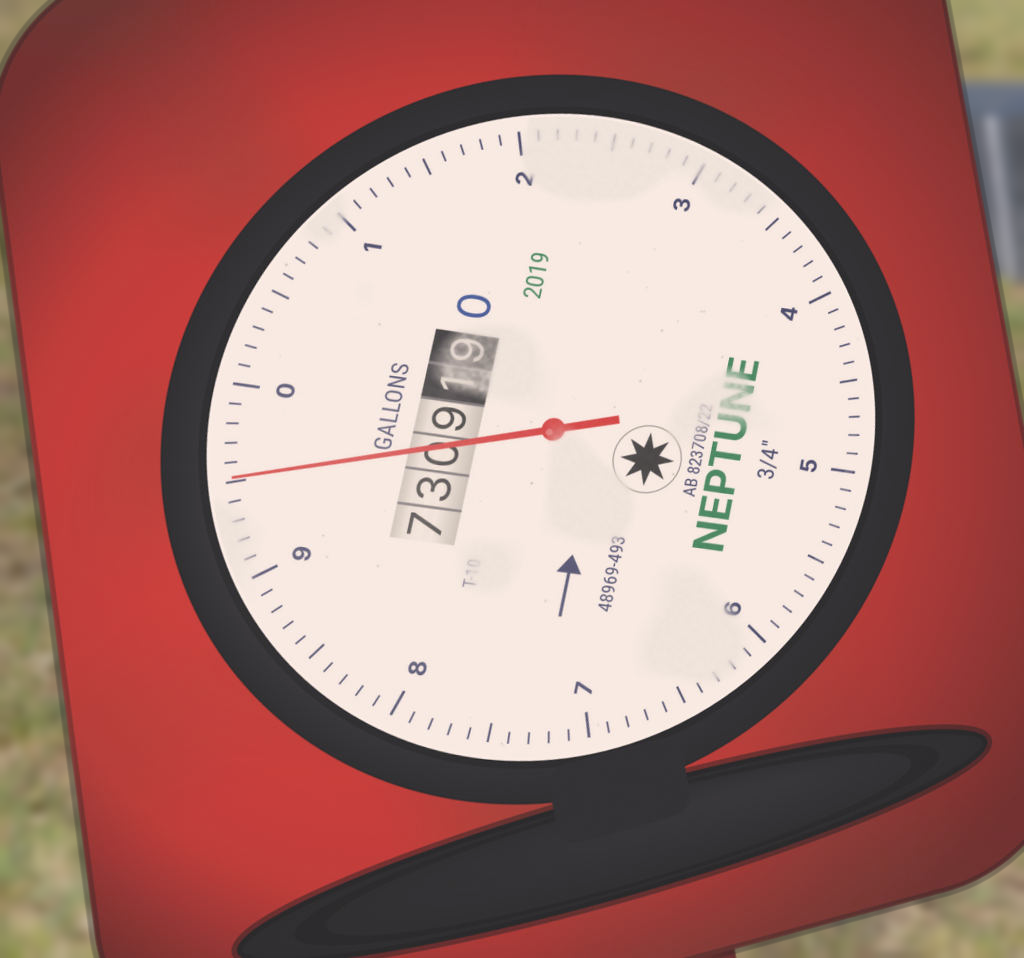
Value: **7309189.5** gal
